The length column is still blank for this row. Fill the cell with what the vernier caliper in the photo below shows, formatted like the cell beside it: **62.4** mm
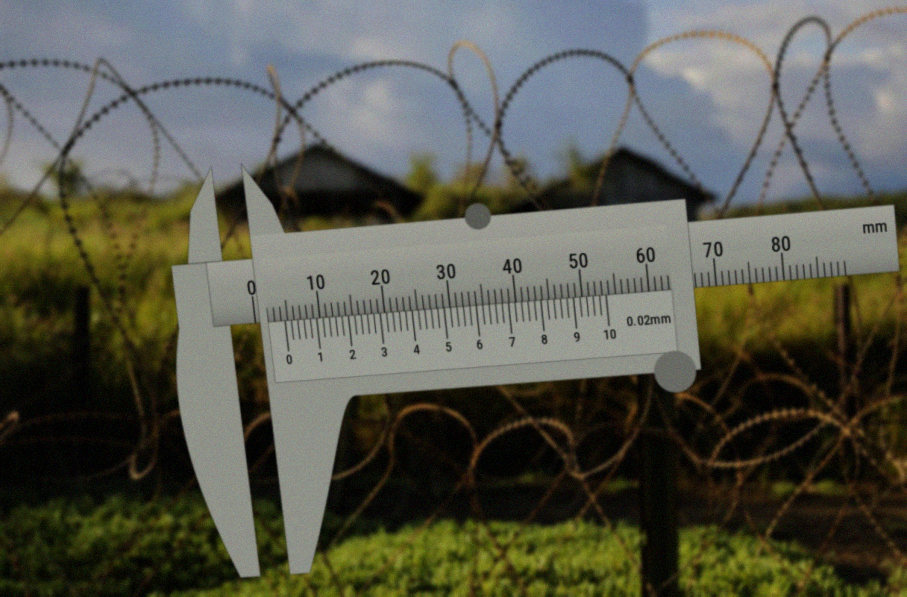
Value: **4.6** mm
